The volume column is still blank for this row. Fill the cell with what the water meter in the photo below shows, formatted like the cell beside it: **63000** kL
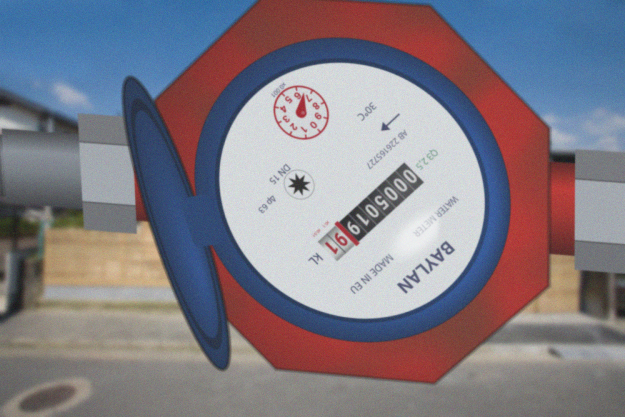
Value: **5019.916** kL
